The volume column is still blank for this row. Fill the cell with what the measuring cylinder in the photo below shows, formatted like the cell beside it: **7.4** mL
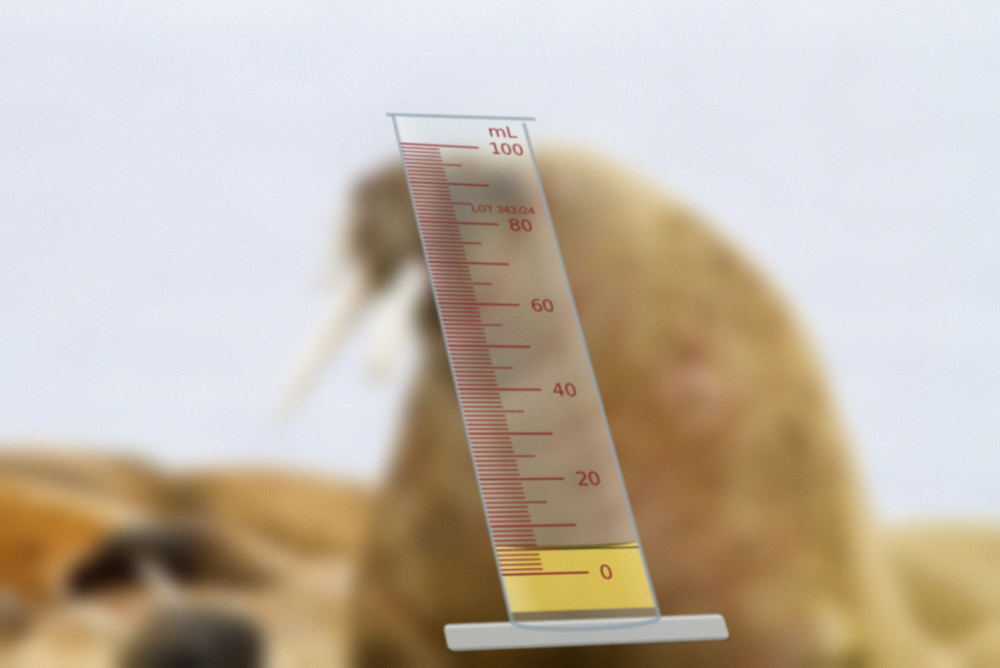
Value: **5** mL
